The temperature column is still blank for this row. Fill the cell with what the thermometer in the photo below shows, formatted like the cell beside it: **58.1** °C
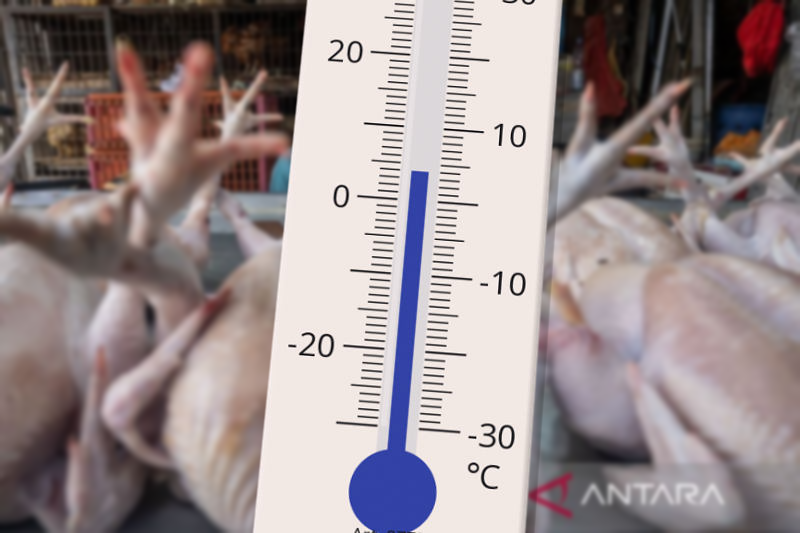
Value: **4** °C
